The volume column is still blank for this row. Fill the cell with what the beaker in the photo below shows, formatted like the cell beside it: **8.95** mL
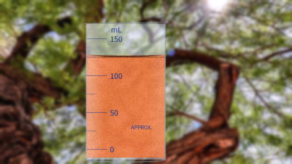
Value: **125** mL
